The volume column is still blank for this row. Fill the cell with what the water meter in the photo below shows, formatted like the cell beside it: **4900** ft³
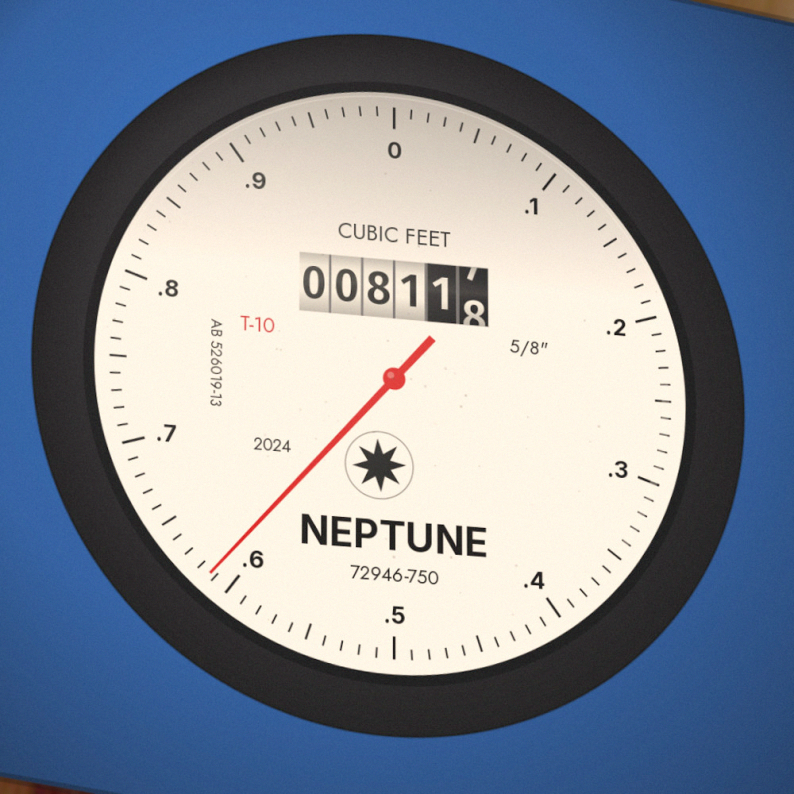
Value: **8117.61** ft³
